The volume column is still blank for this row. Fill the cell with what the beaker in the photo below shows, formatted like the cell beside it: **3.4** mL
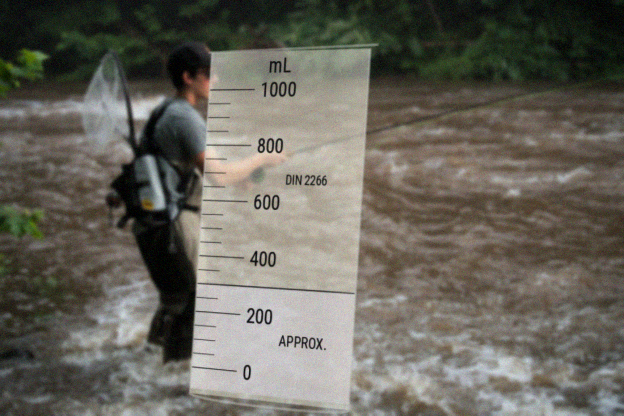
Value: **300** mL
